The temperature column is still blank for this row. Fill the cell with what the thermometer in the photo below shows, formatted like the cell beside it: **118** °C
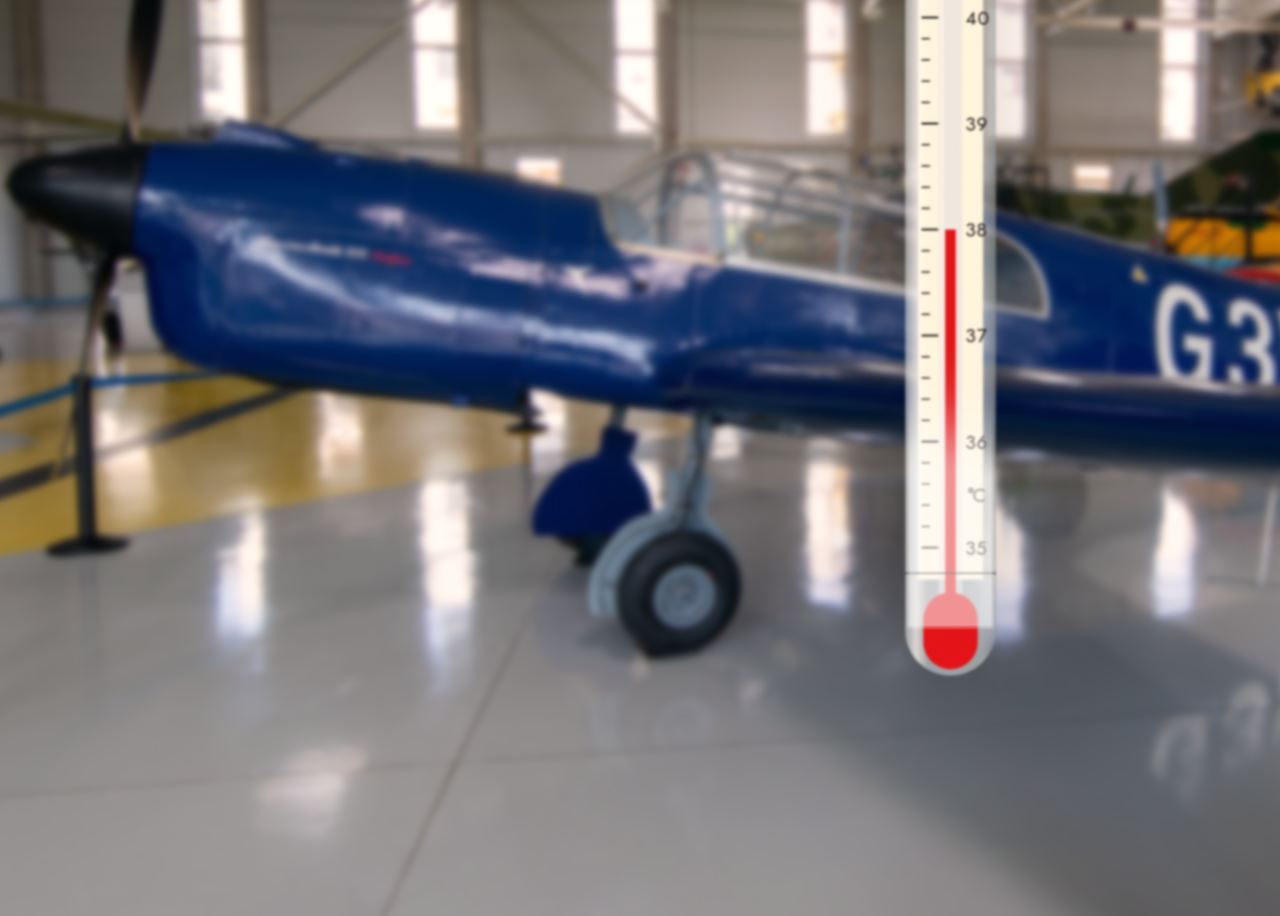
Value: **38** °C
